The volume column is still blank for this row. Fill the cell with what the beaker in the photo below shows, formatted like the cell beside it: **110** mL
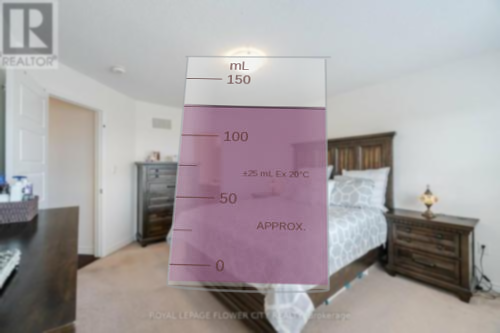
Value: **125** mL
